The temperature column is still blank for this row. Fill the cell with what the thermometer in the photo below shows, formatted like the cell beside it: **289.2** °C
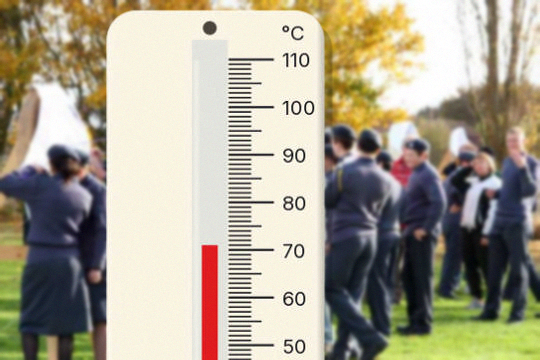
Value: **71** °C
